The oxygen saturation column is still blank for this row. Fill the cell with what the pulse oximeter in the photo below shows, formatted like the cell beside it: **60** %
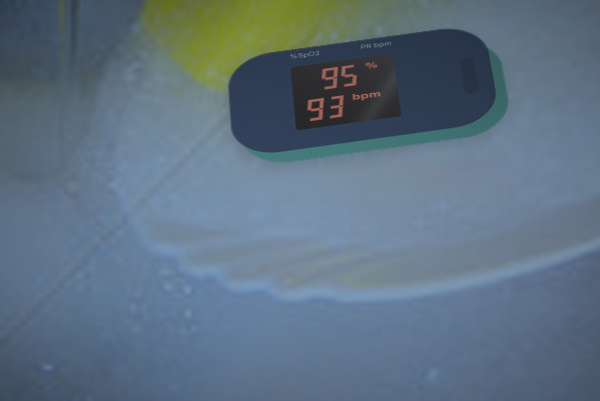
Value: **95** %
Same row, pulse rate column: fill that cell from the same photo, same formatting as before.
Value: **93** bpm
